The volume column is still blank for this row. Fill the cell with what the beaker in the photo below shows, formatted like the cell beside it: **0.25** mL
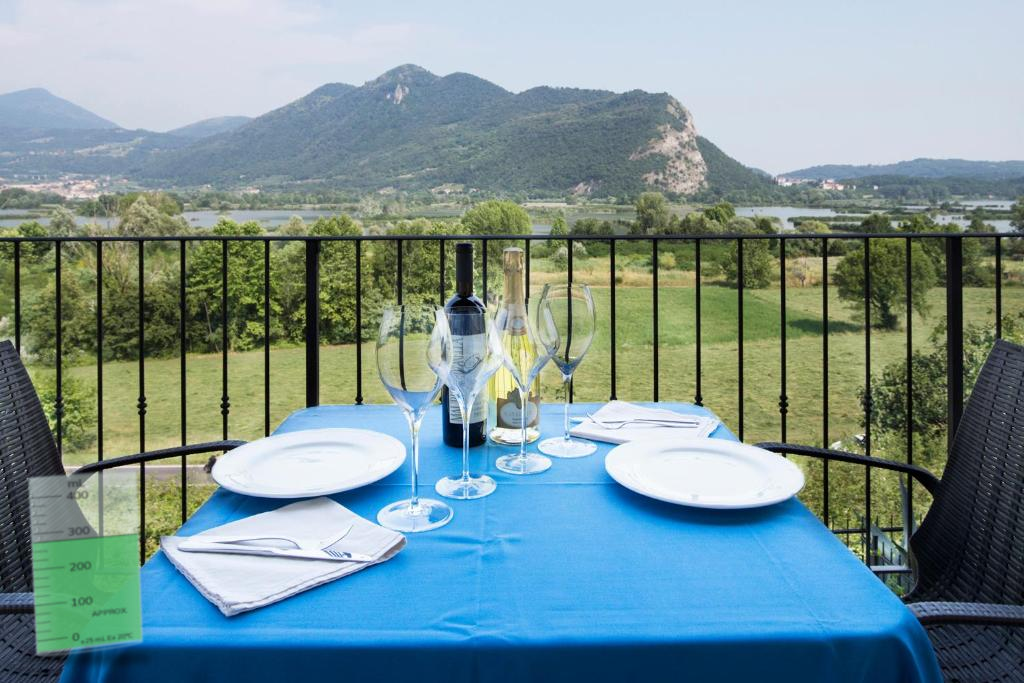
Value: **275** mL
